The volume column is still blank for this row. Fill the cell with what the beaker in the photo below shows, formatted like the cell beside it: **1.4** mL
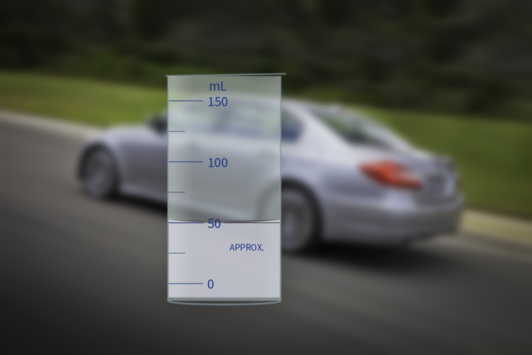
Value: **50** mL
